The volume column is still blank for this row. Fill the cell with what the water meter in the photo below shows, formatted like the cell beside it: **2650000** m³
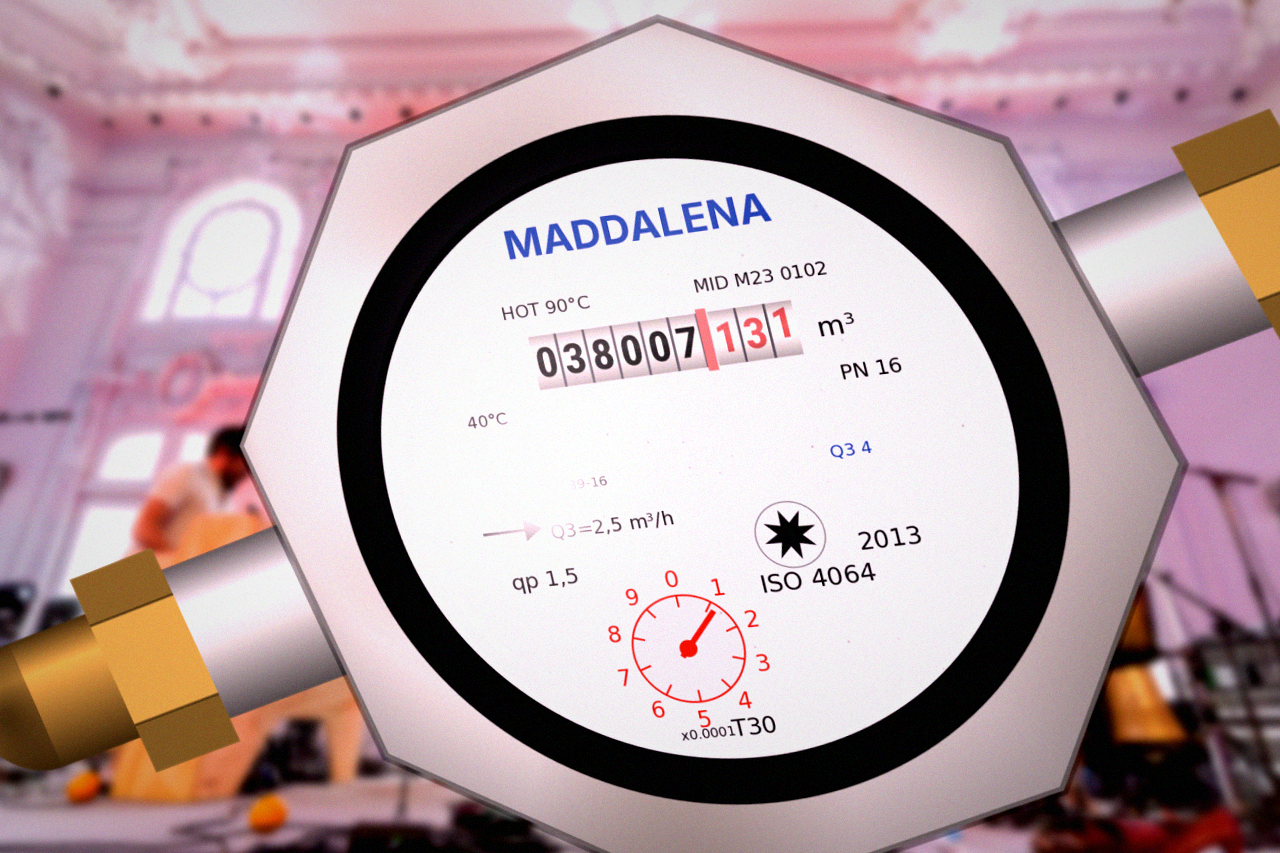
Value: **38007.1311** m³
